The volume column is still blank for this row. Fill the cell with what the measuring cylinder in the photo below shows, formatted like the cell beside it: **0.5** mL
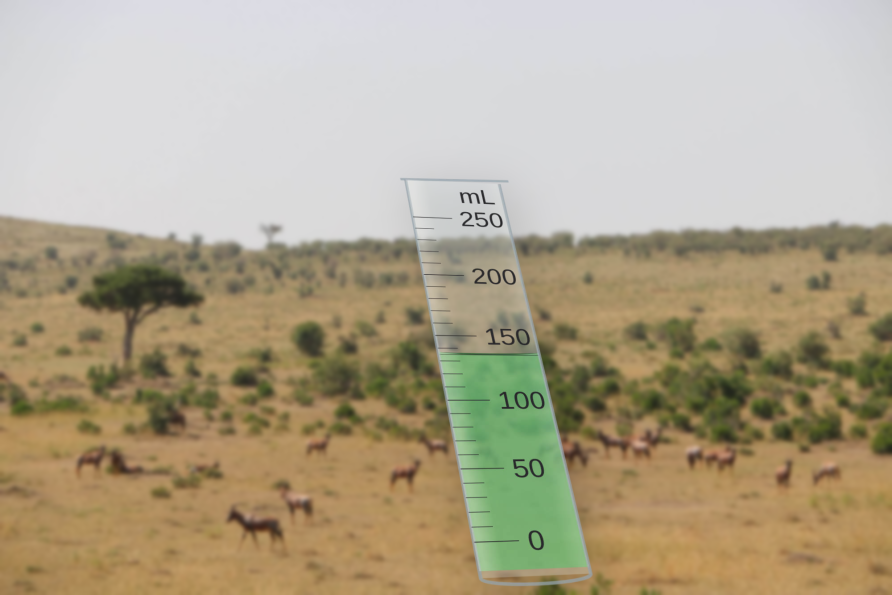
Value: **135** mL
